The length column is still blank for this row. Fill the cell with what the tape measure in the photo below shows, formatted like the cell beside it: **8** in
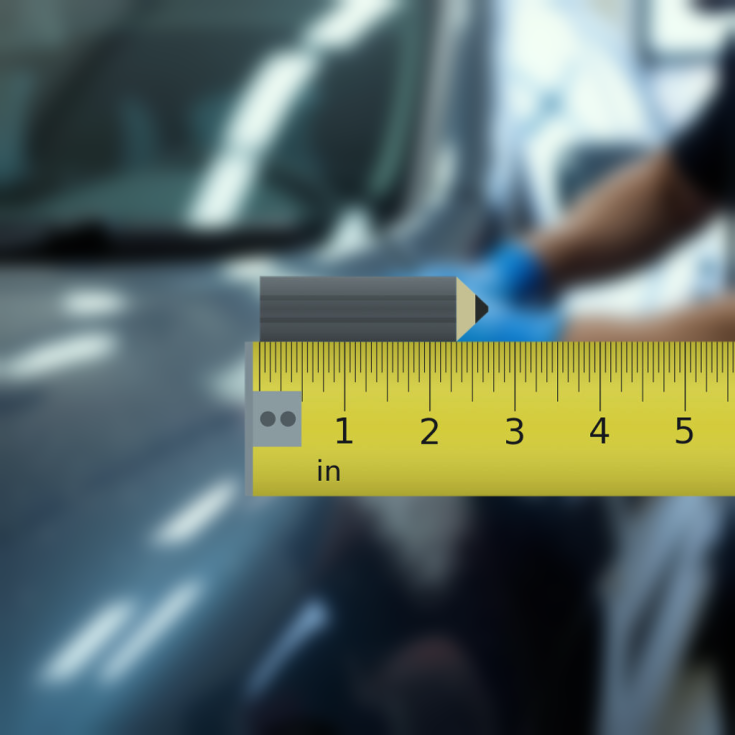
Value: **2.6875** in
